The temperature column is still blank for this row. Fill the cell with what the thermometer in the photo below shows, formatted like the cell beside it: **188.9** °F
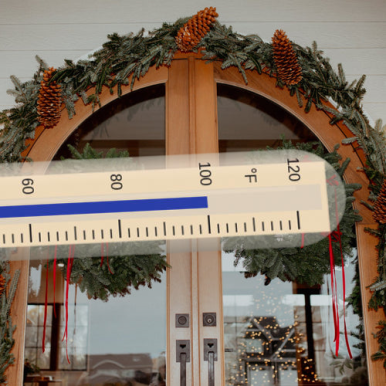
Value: **100** °F
